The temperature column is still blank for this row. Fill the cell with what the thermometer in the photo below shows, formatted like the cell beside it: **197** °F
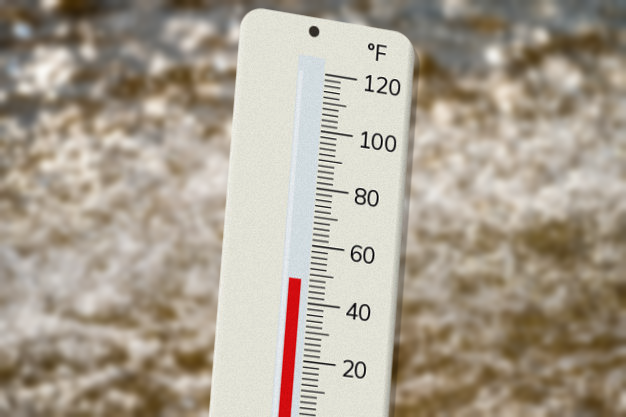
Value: **48** °F
